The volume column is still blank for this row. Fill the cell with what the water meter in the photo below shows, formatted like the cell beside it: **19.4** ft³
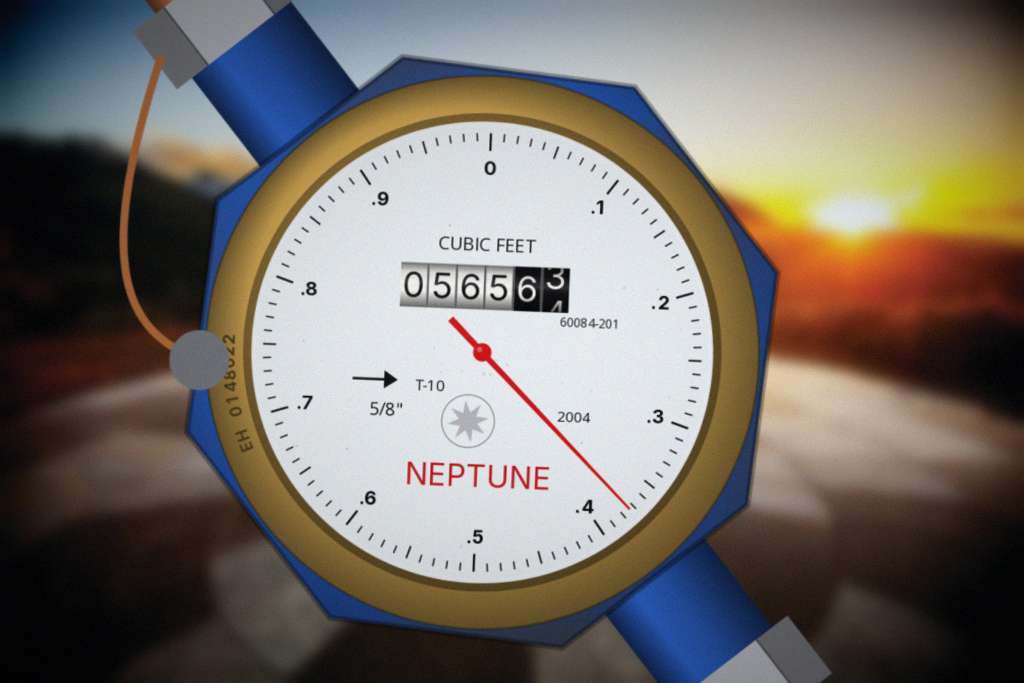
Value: **56563.37** ft³
